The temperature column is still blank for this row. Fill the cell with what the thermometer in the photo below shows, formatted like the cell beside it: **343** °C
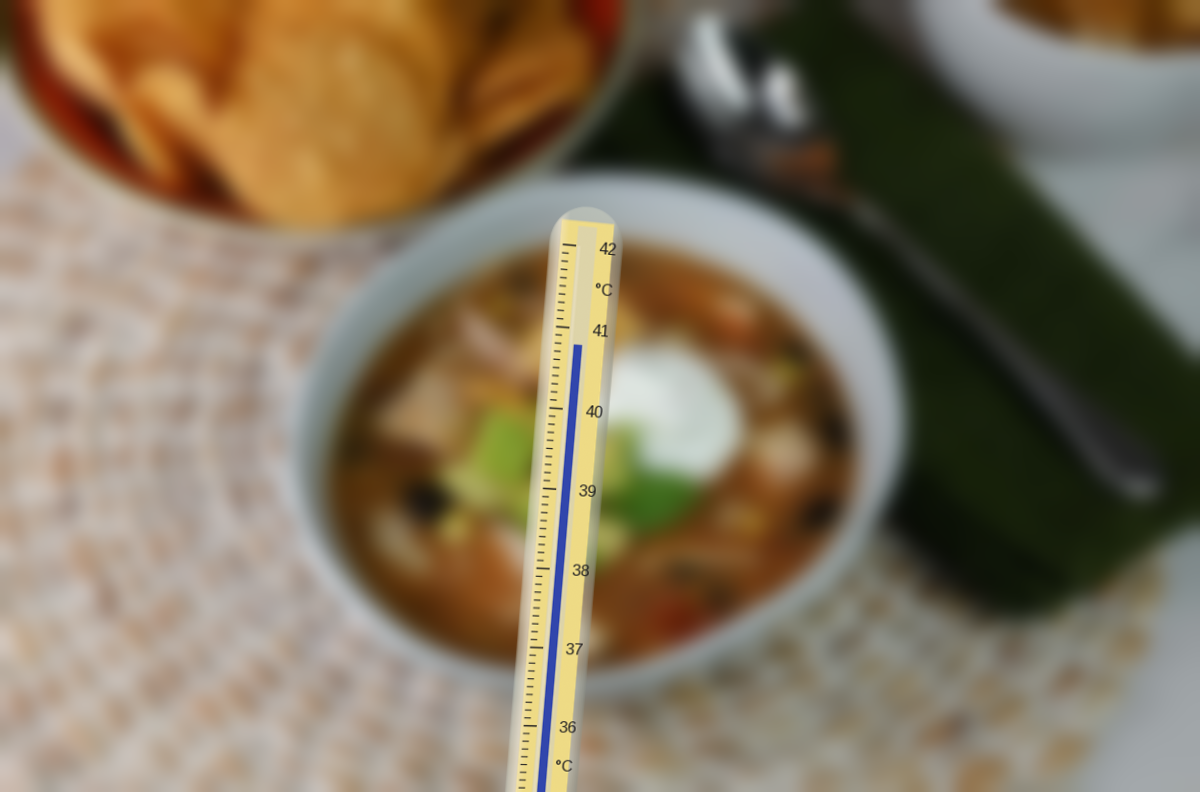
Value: **40.8** °C
